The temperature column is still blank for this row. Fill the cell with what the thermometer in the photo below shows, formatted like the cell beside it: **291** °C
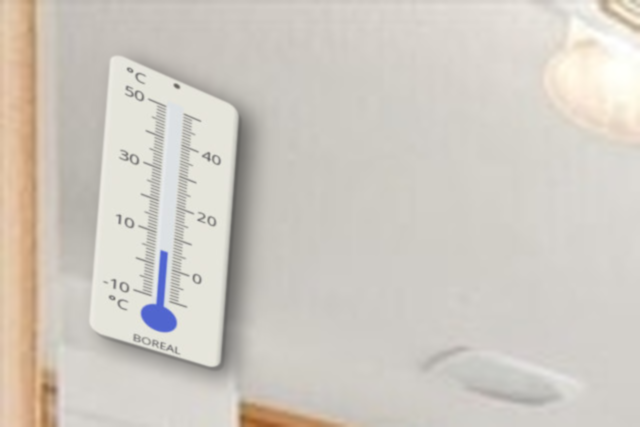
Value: **5** °C
